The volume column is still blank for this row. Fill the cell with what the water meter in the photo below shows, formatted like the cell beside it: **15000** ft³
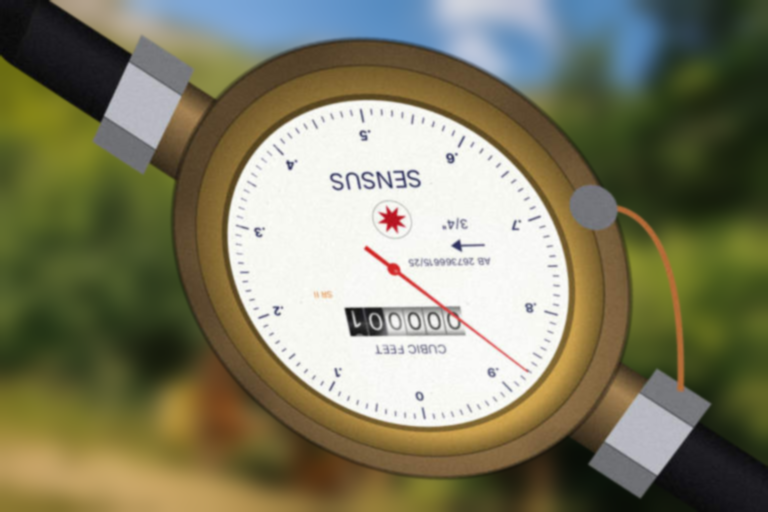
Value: **0.87** ft³
